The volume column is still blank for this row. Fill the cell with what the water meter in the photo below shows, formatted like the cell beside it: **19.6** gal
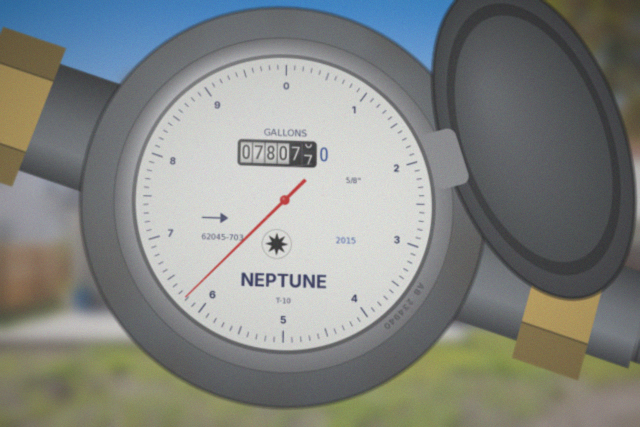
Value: **780766.2** gal
